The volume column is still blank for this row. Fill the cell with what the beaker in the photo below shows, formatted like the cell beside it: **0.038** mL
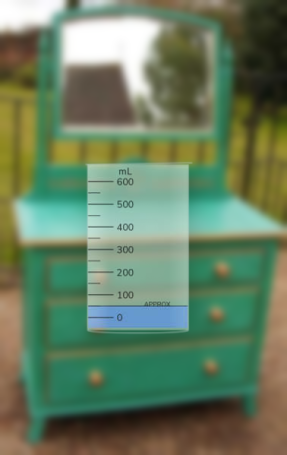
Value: **50** mL
